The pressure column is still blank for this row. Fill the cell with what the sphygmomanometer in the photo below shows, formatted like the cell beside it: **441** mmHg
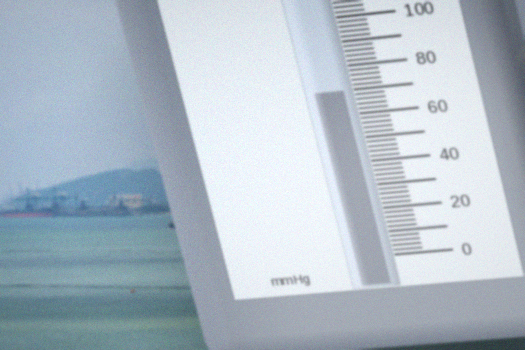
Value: **70** mmHg
